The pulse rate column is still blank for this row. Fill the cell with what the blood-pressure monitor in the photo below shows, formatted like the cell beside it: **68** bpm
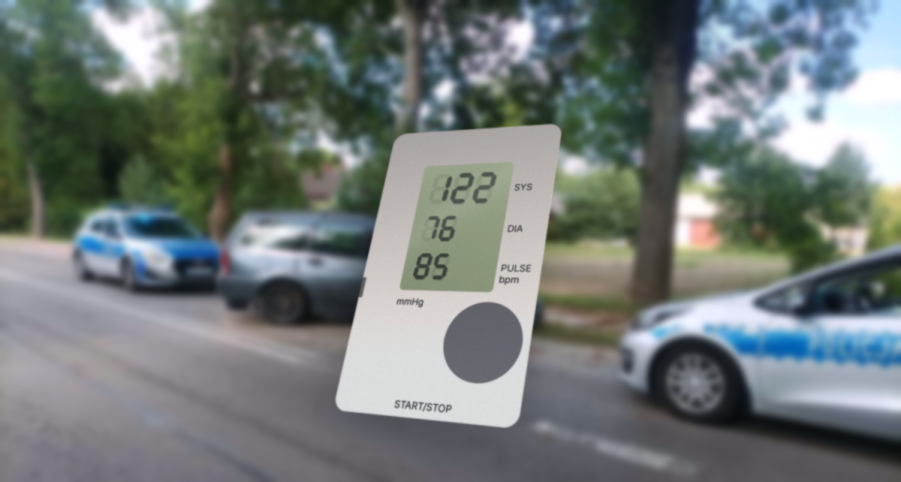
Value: **85** bpm
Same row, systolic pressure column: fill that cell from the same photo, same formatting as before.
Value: **122** mmHg
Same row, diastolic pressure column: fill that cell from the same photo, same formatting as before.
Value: **76** mmHg
